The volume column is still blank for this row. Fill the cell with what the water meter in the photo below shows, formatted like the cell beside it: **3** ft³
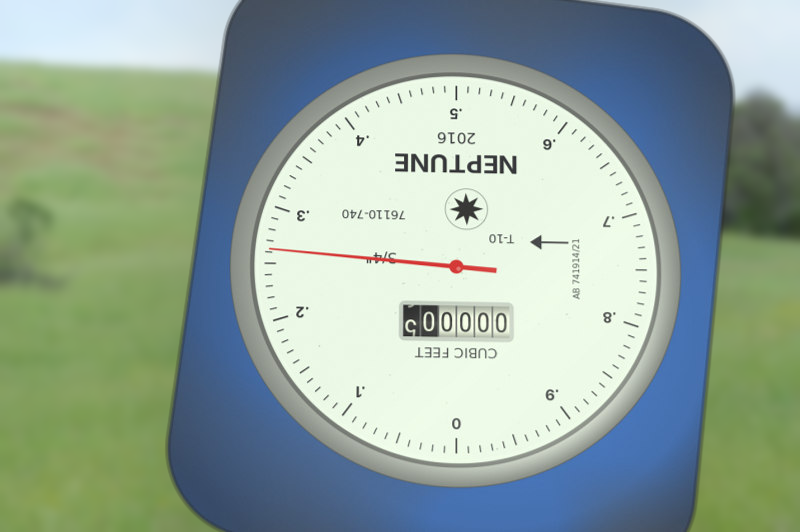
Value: **5.26** ft³
